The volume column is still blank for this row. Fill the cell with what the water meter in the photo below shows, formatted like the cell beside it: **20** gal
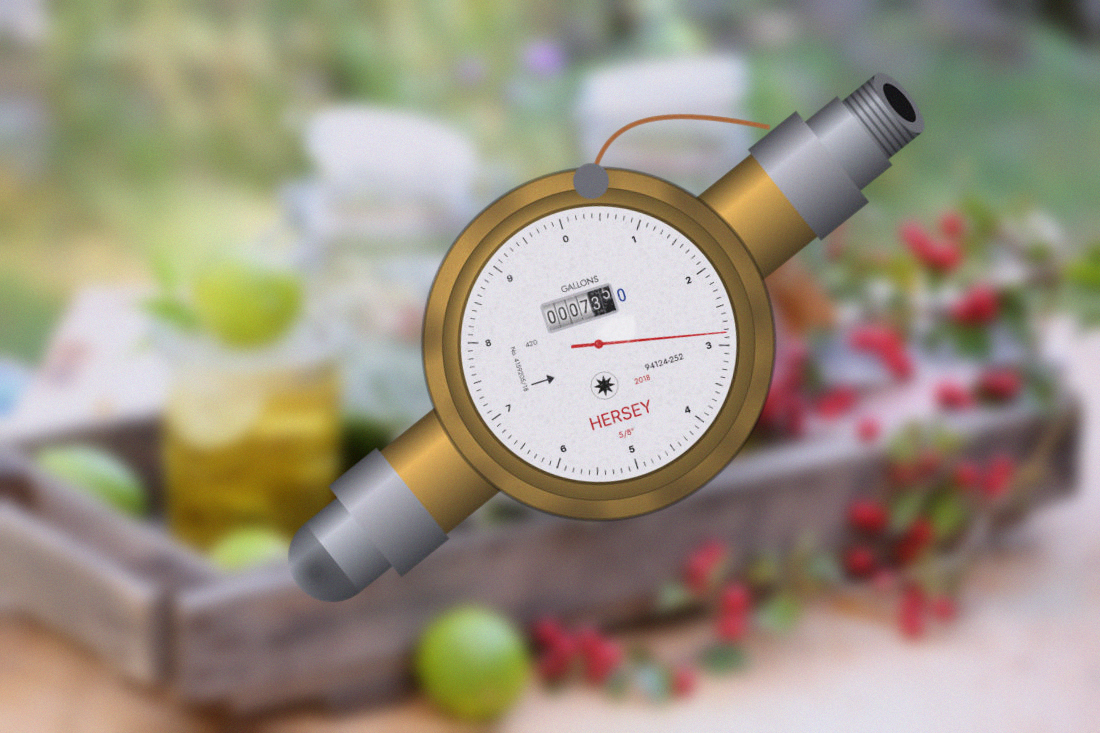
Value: **7352.8** gal
